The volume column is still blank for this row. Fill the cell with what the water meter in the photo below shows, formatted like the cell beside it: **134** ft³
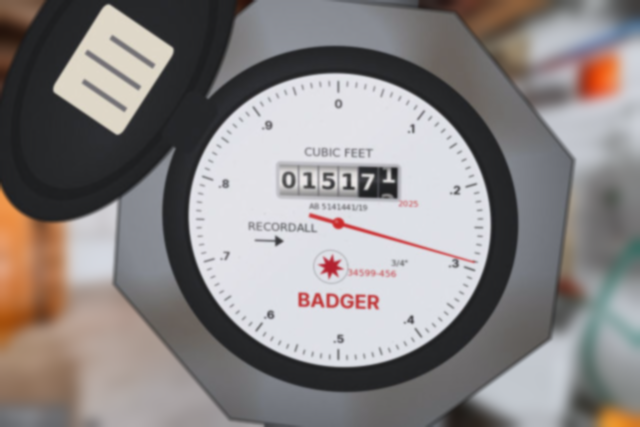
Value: **15171.29** ft³
